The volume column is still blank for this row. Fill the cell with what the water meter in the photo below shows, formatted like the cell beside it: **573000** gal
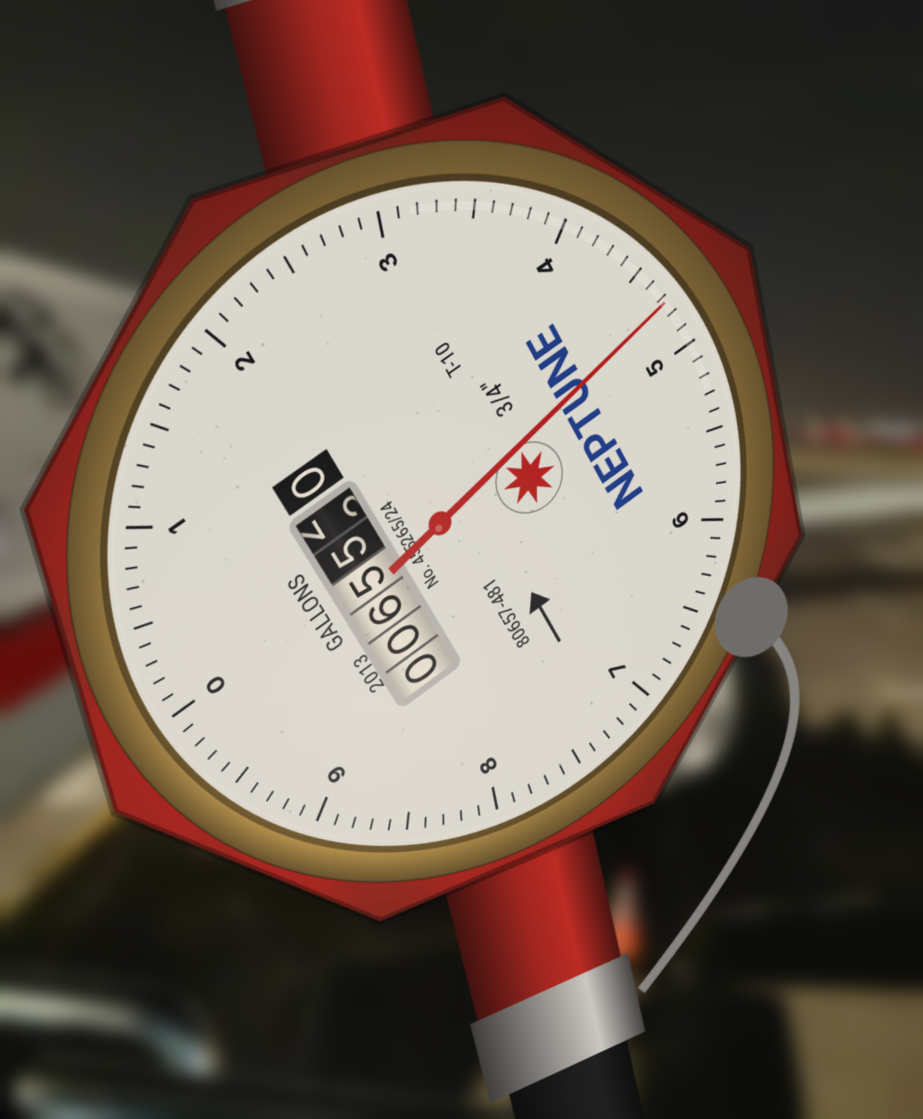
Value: **65524.7** gal
